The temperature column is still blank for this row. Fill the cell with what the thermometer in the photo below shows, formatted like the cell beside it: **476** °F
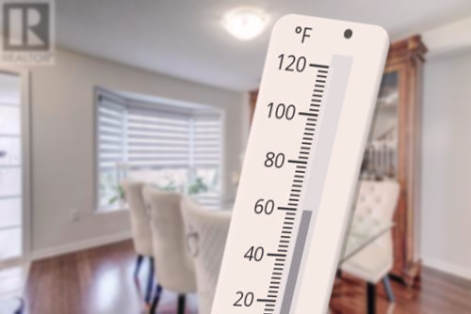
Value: **60** °F
